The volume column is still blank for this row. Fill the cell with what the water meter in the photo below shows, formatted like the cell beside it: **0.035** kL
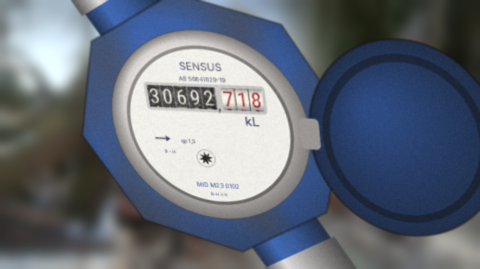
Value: **30692.718** kL
